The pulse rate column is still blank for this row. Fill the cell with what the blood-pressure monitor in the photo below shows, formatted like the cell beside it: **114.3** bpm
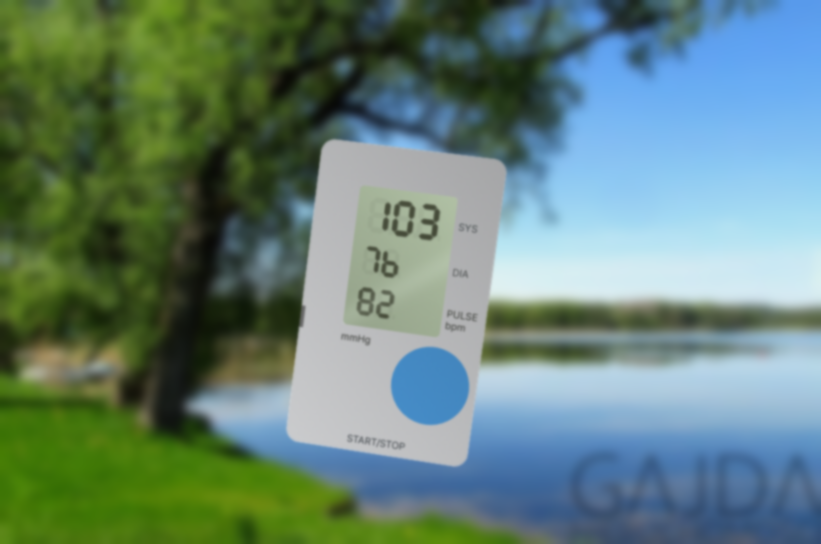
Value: **82** bpm
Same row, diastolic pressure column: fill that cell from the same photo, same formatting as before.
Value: **76** mmHg
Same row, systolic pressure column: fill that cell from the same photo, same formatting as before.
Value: **103** mmHg
